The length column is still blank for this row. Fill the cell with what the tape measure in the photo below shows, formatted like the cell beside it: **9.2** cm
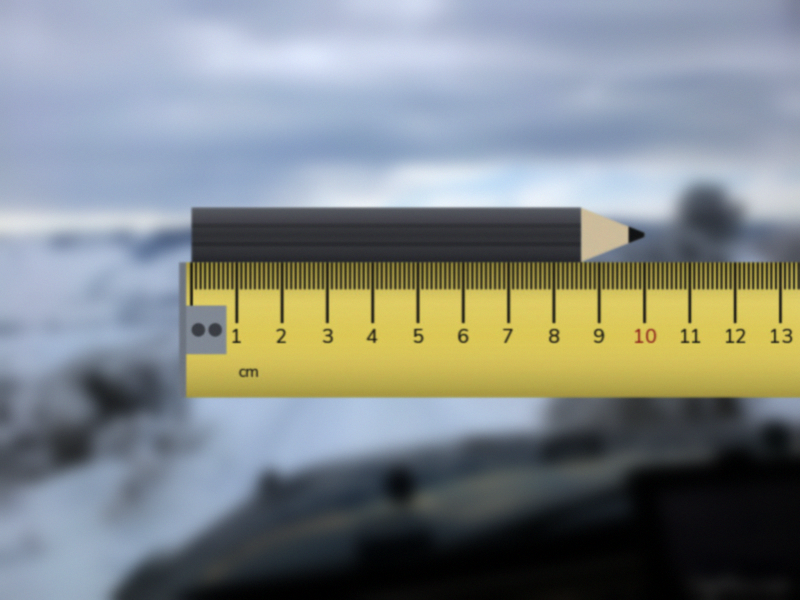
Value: **10** cm
